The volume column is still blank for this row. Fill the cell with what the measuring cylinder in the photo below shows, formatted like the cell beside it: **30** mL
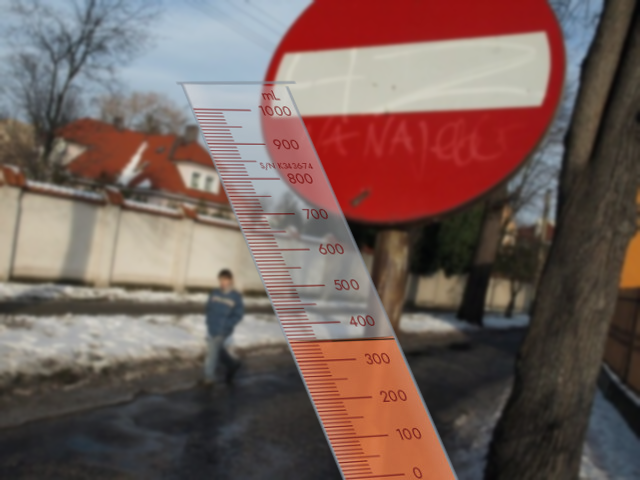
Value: **350** mL
